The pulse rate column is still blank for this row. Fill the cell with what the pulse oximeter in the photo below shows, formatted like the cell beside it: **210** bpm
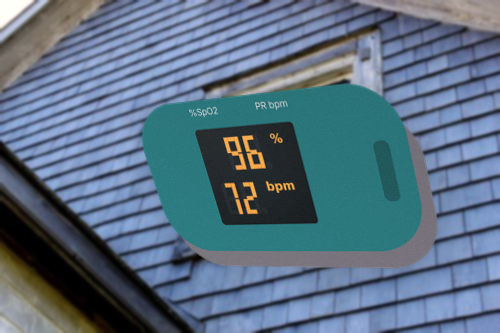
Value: **72** bpm
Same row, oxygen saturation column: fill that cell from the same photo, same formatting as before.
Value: **96** %
